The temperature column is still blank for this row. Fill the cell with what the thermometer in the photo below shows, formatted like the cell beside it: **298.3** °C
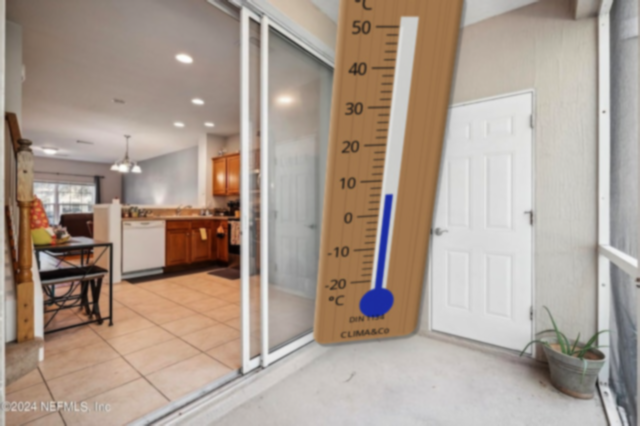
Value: **6** °C
